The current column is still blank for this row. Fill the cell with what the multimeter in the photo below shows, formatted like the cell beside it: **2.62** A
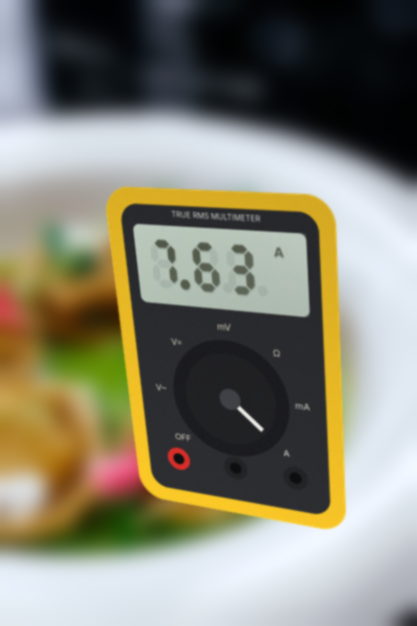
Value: **7.63** A
